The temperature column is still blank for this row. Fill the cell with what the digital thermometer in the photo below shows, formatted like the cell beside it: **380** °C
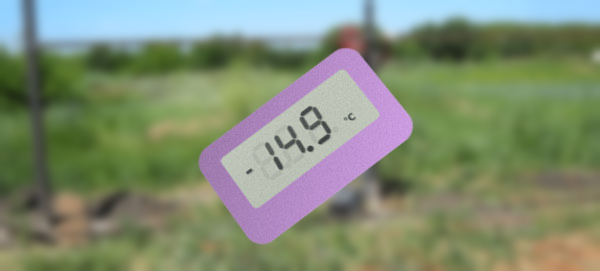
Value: **-14.9** °C
